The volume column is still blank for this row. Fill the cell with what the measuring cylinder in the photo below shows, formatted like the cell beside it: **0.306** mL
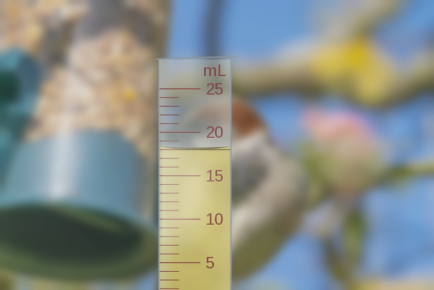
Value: **18** mL
